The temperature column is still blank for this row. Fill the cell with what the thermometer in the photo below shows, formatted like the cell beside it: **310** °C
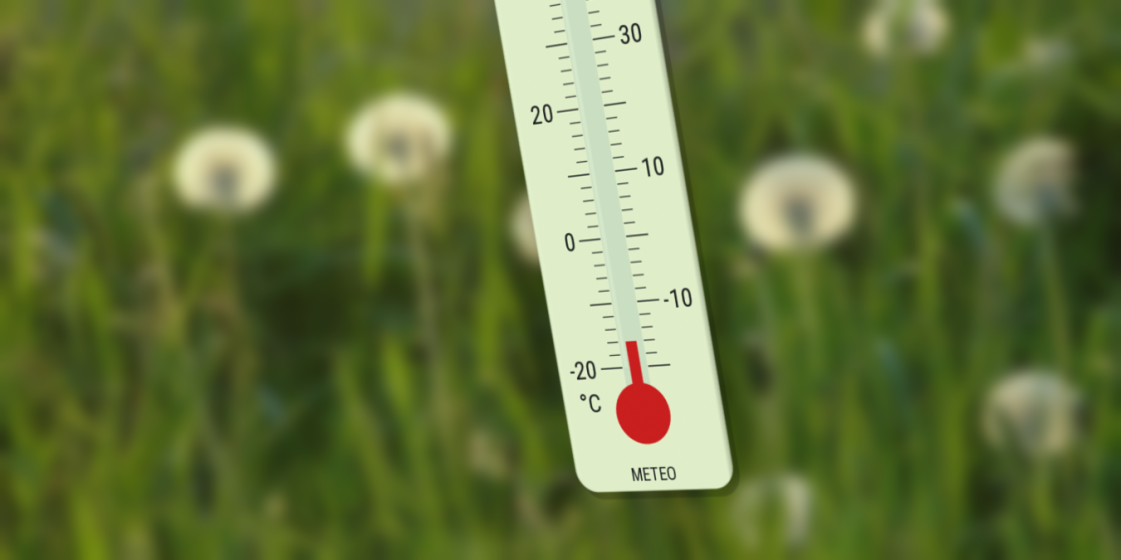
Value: **-16** °C
